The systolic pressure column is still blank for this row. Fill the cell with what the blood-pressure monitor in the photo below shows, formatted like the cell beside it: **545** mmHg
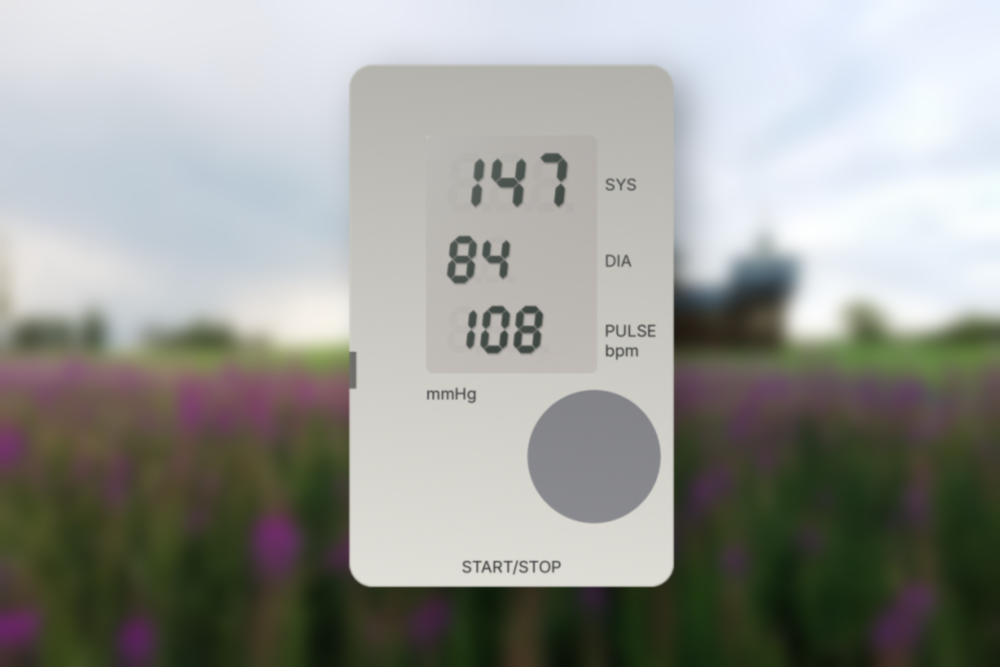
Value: **147** mmHg
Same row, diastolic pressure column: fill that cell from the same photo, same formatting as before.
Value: **84** mmHg
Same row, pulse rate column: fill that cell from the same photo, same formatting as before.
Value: **108** bpm
